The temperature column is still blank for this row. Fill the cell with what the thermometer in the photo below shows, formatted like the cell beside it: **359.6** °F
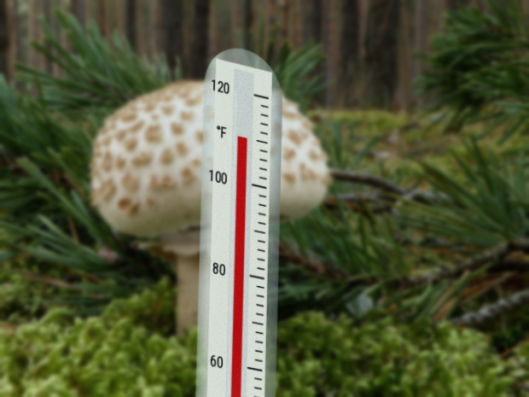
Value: **110** °F
